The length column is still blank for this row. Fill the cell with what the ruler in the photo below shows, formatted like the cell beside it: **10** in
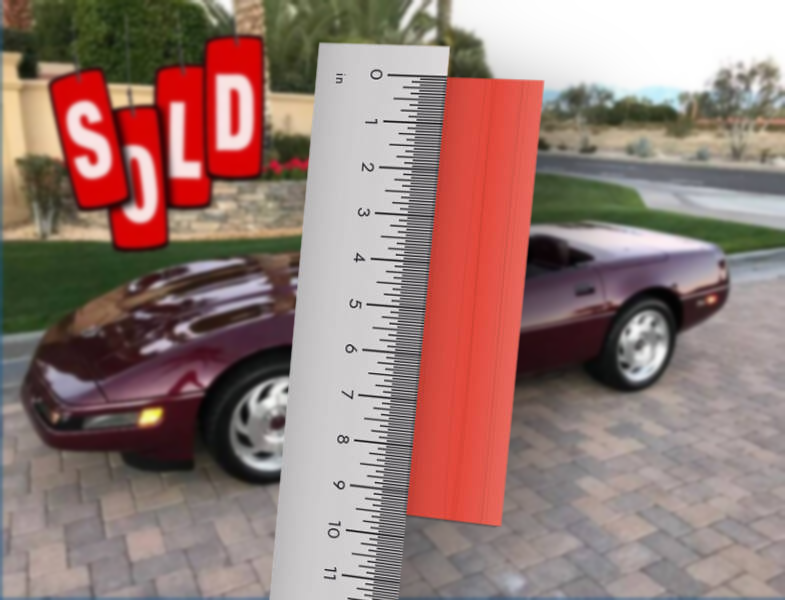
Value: **9.5** in
